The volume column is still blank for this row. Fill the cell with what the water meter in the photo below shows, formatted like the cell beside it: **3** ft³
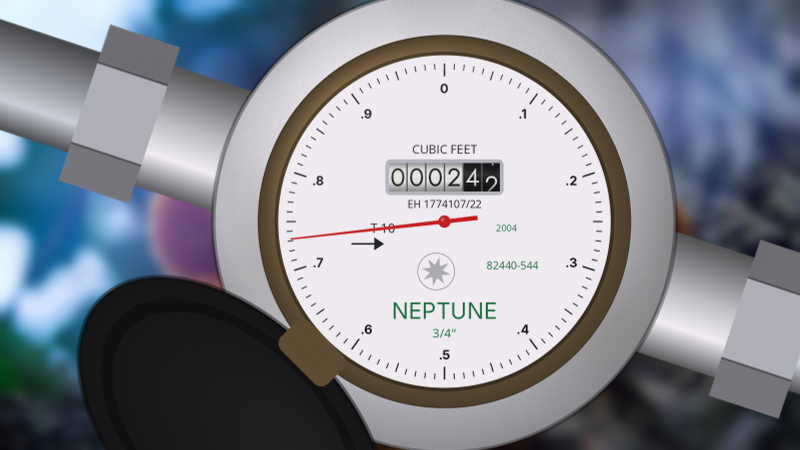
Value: **241.73** ft³
